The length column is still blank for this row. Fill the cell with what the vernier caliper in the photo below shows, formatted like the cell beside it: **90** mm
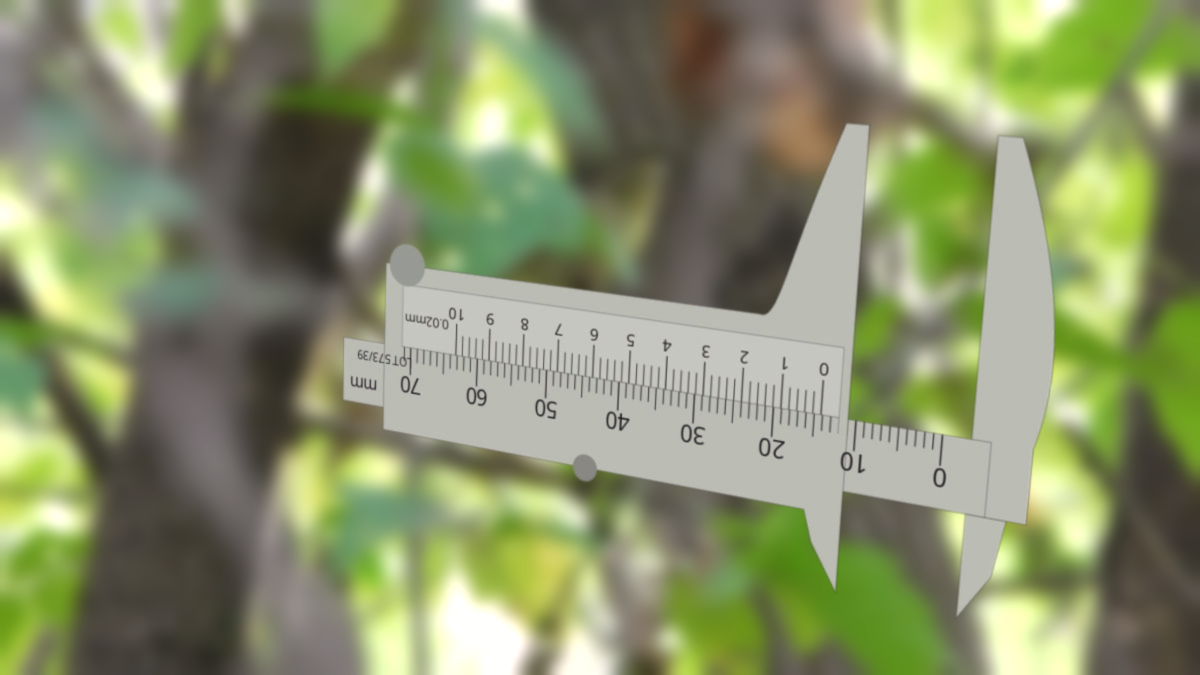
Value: **14.2** mm
